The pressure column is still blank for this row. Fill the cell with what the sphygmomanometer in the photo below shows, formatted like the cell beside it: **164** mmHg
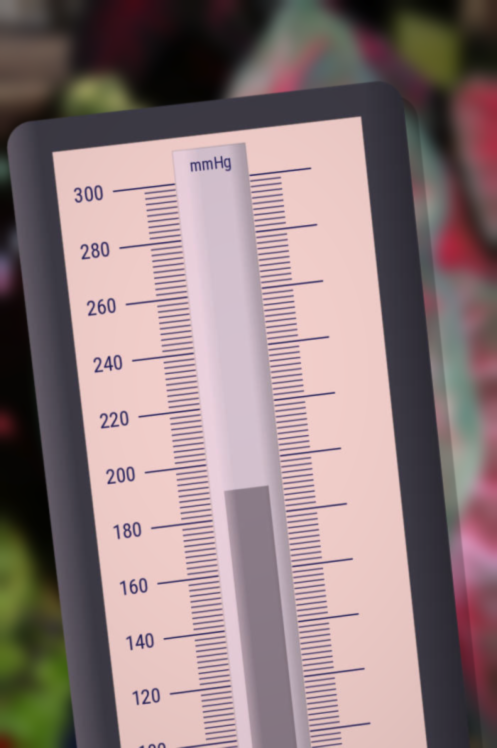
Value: **190** mmHg
